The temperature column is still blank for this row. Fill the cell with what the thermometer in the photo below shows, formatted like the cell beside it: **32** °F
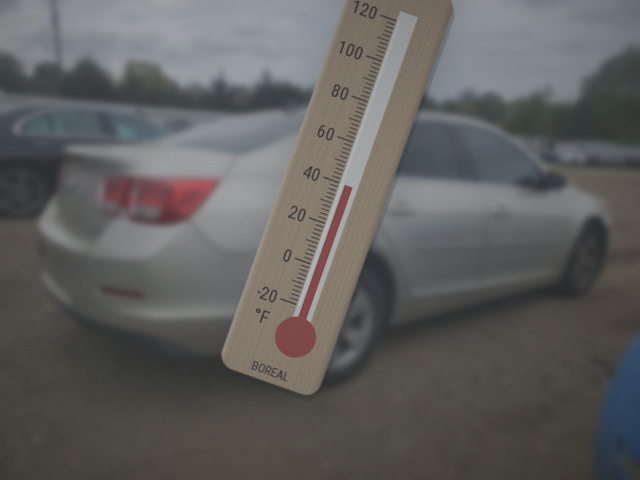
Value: **40** °F
